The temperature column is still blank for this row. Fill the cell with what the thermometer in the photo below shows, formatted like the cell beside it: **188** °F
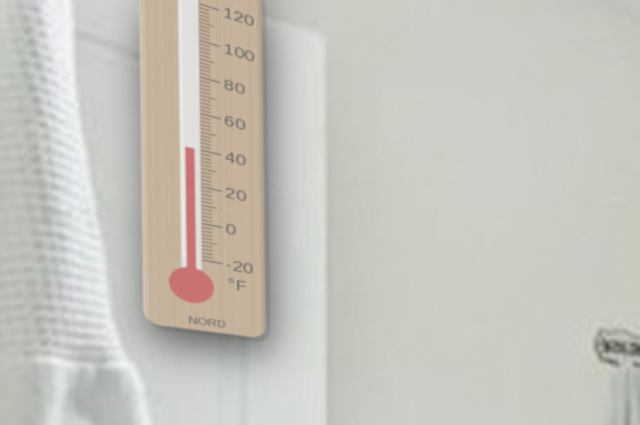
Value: **40** °F
